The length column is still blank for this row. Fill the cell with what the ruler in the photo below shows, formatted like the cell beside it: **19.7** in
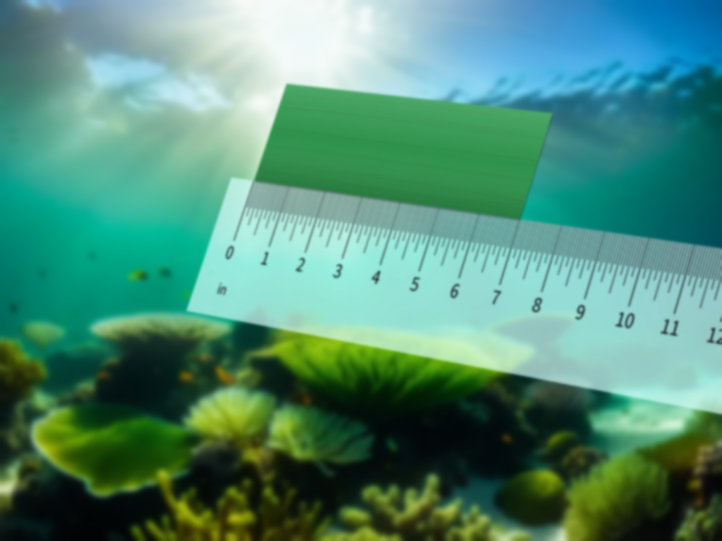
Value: **7** in
